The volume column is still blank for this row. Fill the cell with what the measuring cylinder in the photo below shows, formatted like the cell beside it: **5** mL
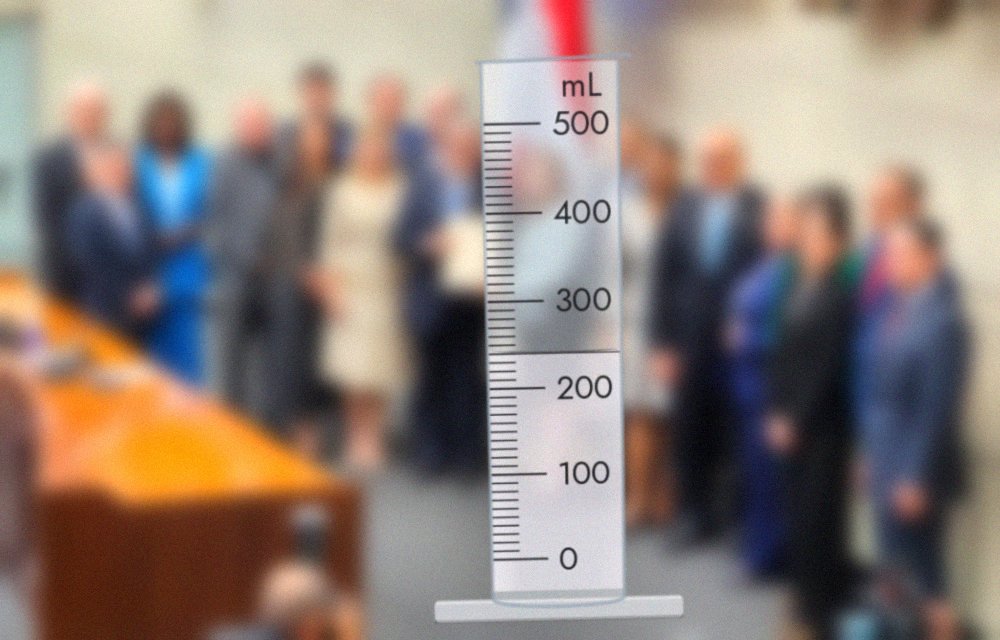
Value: **240** mL
